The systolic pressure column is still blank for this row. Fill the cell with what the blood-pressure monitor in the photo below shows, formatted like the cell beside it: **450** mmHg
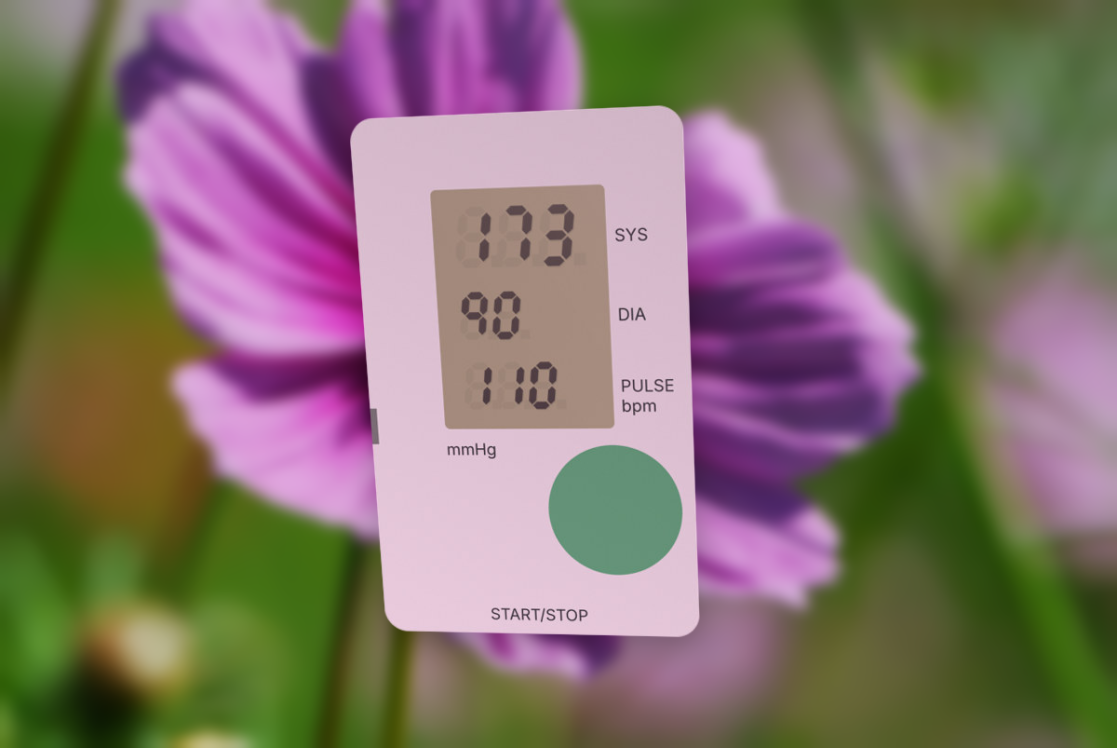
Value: **173** mmHg
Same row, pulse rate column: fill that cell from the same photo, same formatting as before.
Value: **110** bpm
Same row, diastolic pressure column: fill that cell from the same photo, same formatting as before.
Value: **90** mmHg
